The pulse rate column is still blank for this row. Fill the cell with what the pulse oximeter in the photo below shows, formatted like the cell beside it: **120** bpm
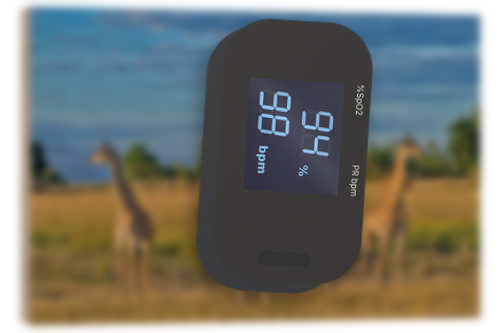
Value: **98** bpm
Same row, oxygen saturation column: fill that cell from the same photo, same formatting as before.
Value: **94** %
